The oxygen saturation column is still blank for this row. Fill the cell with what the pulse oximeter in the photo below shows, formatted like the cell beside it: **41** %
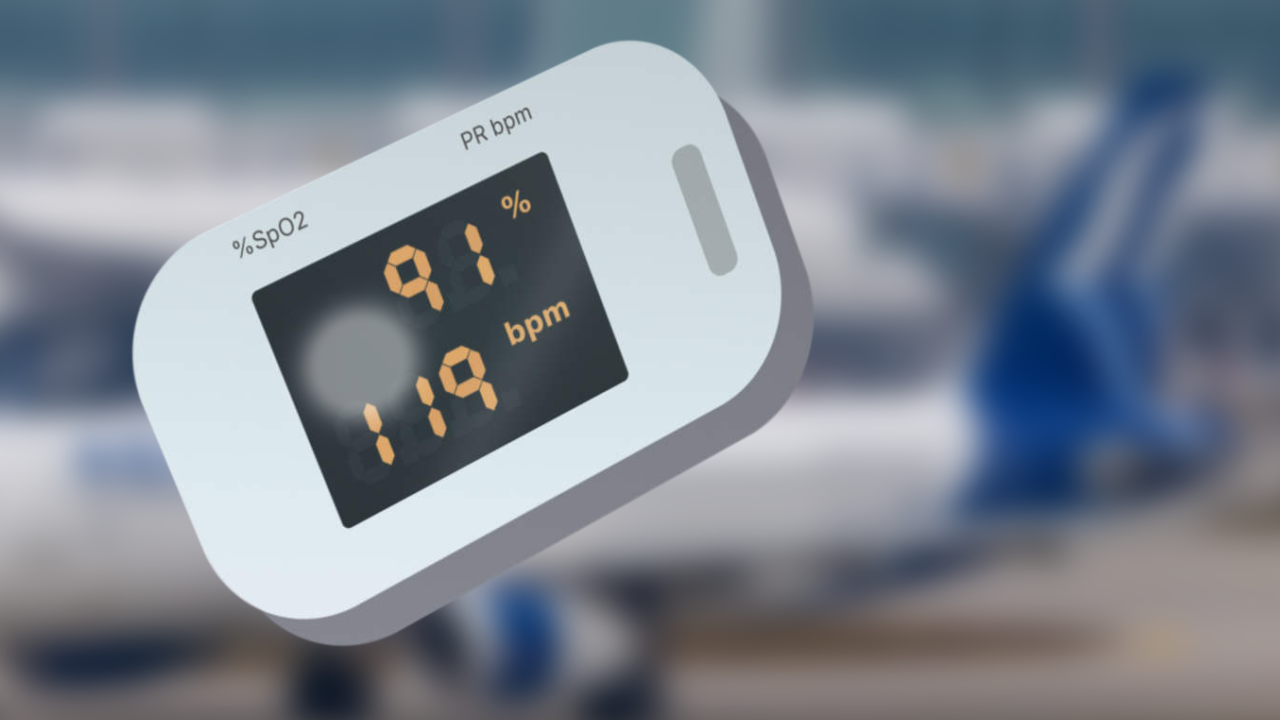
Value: **91** %
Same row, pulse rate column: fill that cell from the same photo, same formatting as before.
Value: **119** bpm
